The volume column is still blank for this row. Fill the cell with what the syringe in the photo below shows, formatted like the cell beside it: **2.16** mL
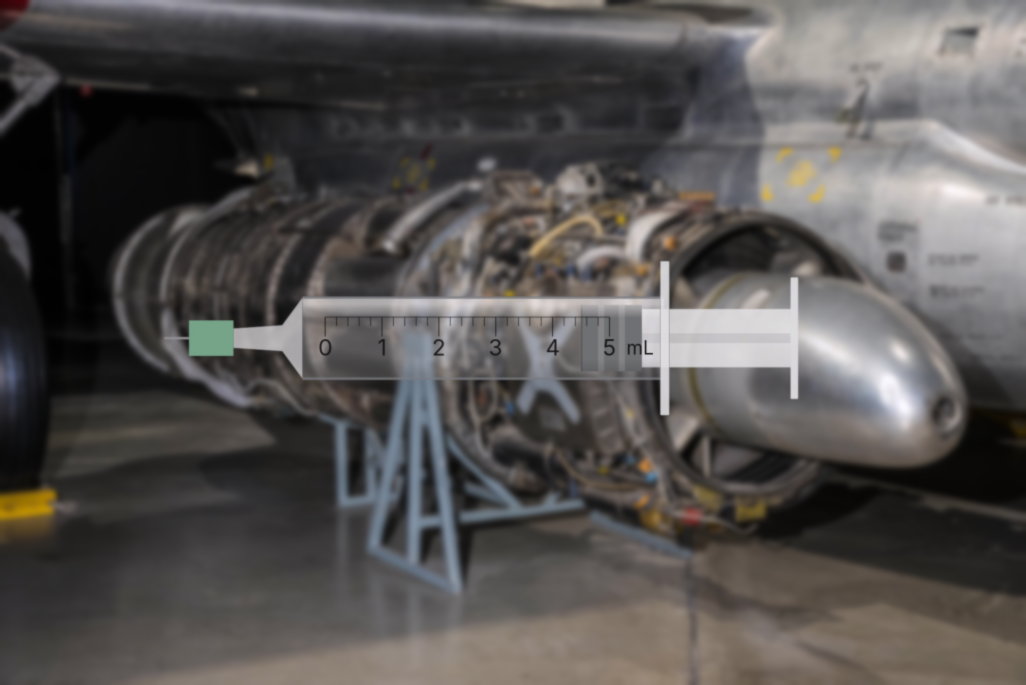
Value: **4.5** mL
